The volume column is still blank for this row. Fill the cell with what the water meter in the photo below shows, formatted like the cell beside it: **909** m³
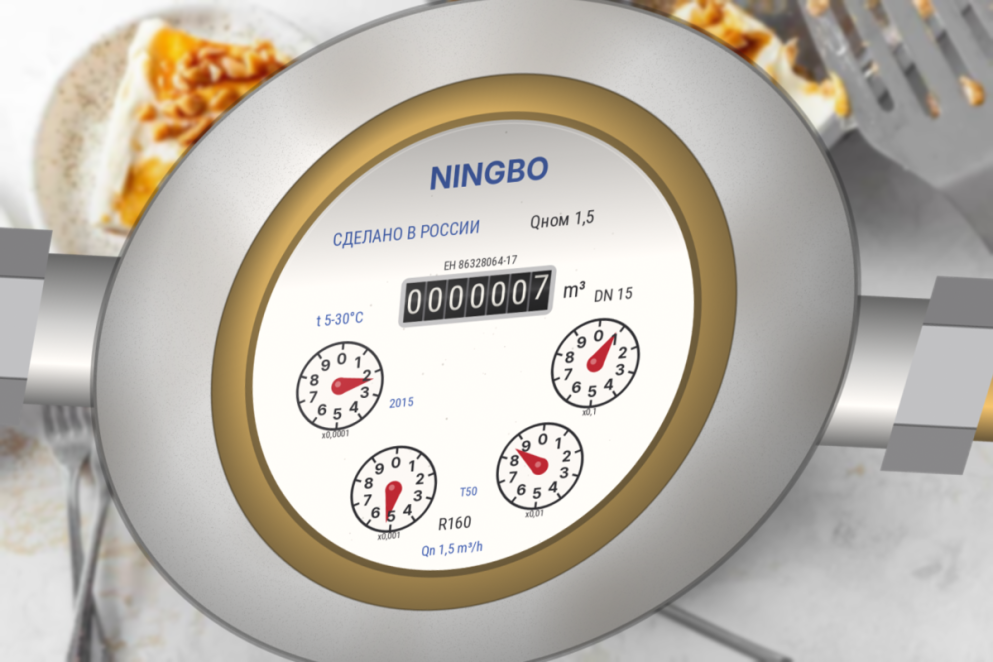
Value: **7.0852** m³
